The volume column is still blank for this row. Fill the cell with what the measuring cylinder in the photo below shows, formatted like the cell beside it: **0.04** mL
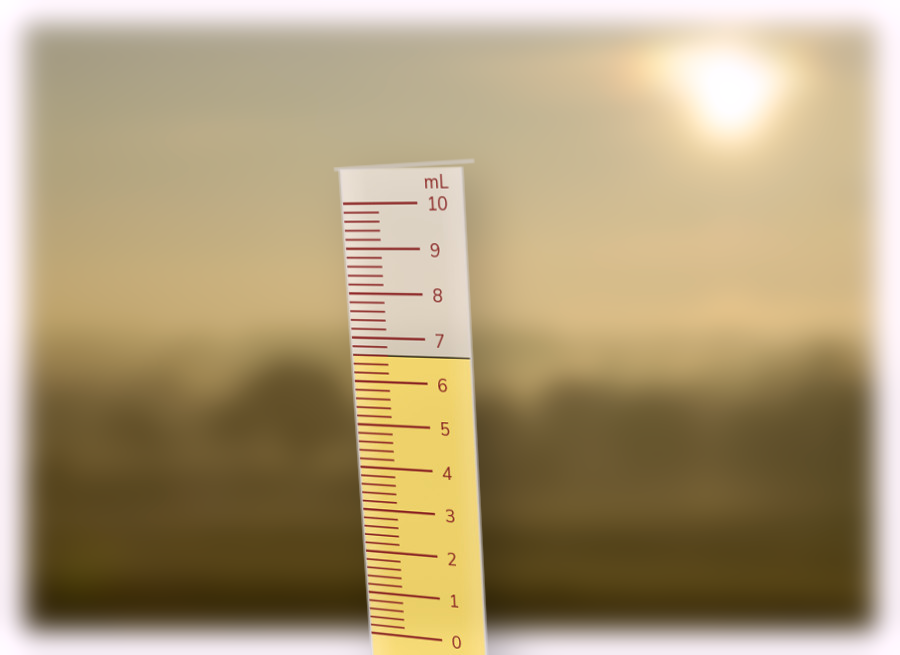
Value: **6.6** mL
